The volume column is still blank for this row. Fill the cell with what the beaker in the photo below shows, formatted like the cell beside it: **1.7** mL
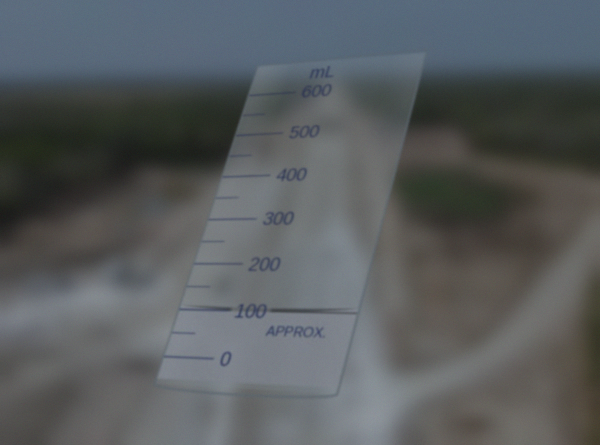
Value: **100** mL
